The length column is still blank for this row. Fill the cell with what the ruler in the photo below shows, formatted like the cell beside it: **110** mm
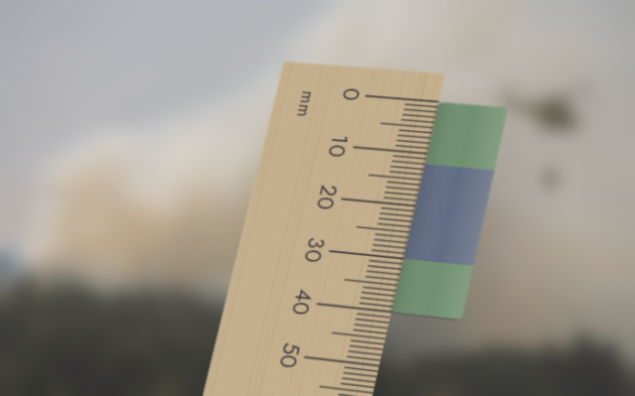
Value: **40** mm
